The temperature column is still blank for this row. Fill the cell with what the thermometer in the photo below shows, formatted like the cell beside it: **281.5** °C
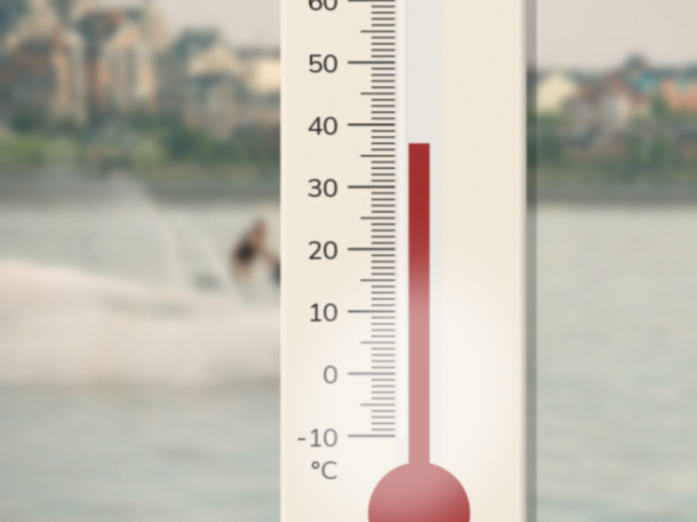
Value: **37** °C
